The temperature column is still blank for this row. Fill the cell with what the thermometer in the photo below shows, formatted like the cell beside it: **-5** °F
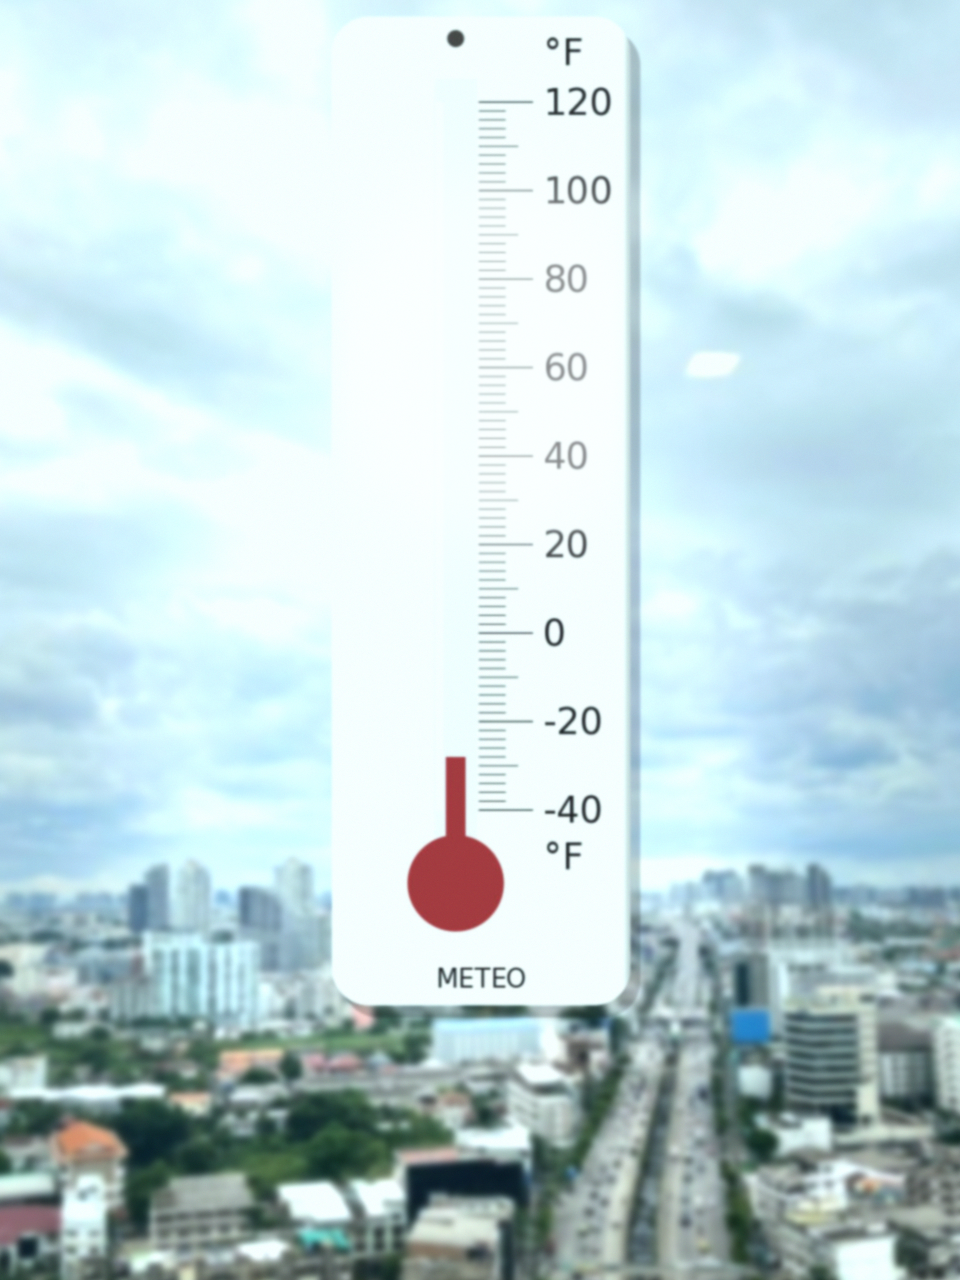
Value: **-28** °F
